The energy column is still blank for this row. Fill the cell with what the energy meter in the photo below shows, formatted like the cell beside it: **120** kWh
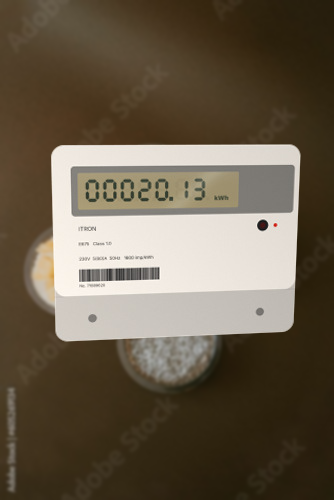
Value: **20.13** kWh
